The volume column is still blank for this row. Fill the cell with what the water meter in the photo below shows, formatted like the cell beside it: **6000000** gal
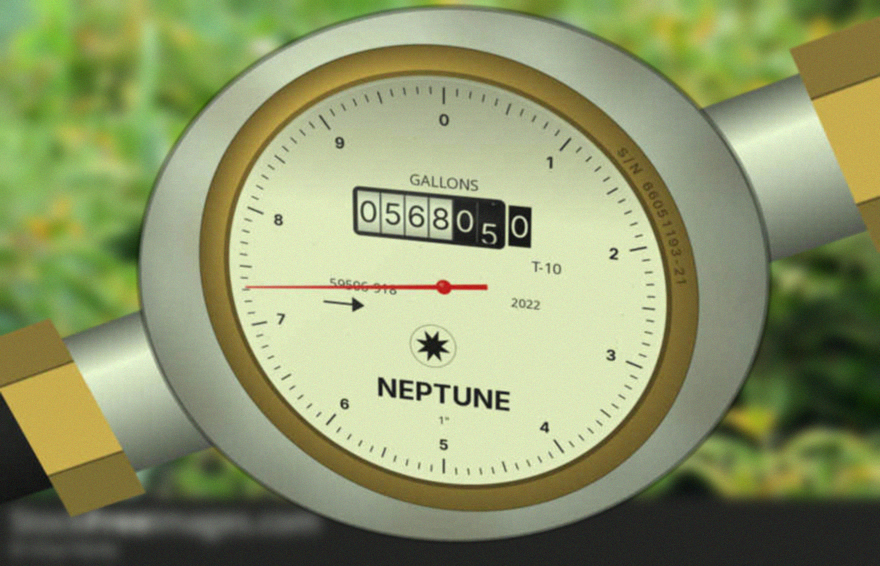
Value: **568047.3** gal
